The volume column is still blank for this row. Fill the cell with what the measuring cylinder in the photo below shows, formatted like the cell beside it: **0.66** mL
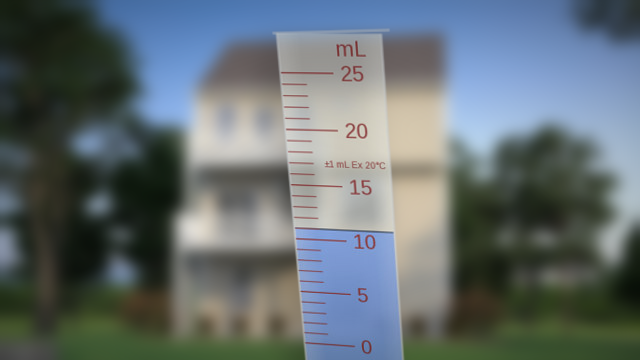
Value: **11** mL
